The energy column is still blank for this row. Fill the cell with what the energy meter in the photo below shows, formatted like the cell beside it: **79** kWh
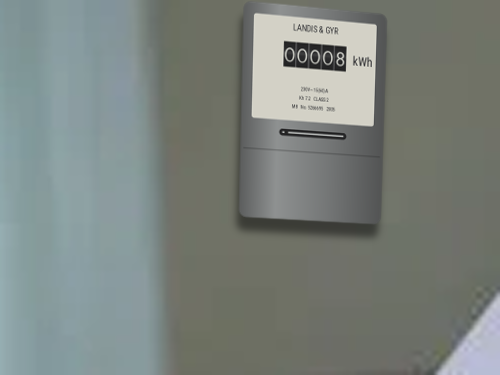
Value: **8** kWh
